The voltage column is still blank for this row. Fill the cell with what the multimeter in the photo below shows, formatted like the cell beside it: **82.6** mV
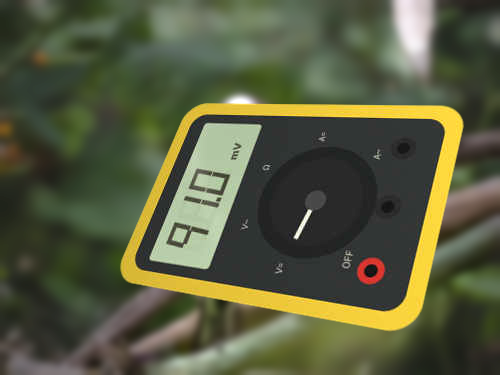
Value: **91.0** mV
